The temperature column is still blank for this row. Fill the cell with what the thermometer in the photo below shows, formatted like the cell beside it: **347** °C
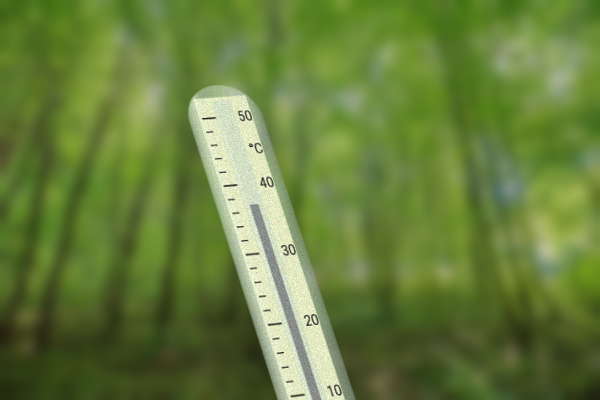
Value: **37** °C
